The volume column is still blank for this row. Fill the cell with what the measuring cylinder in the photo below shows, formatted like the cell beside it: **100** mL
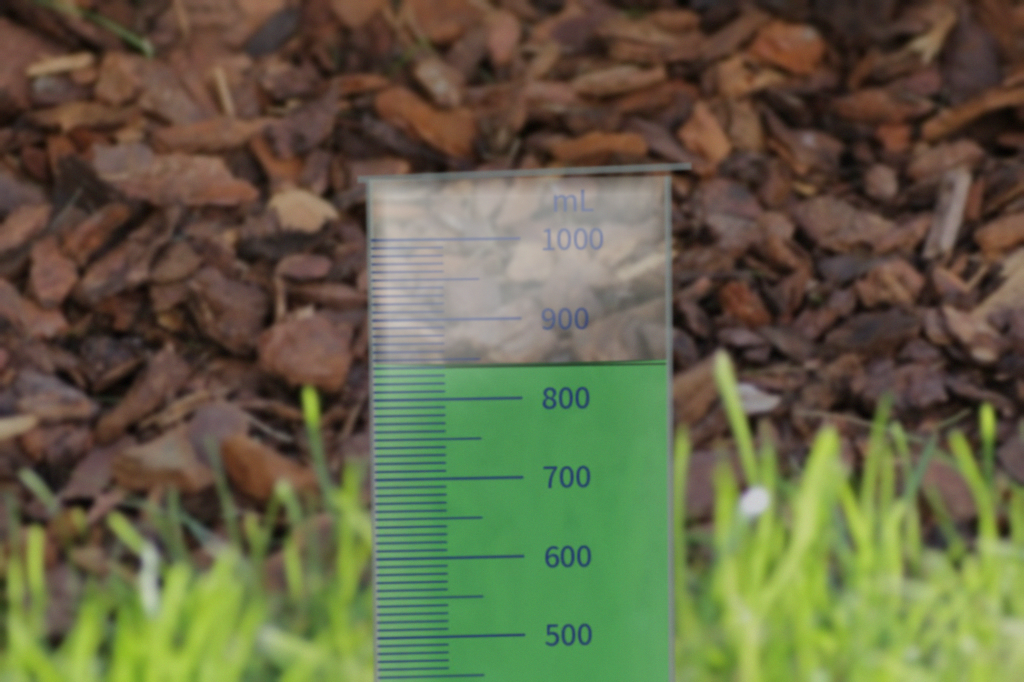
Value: **840** mL
